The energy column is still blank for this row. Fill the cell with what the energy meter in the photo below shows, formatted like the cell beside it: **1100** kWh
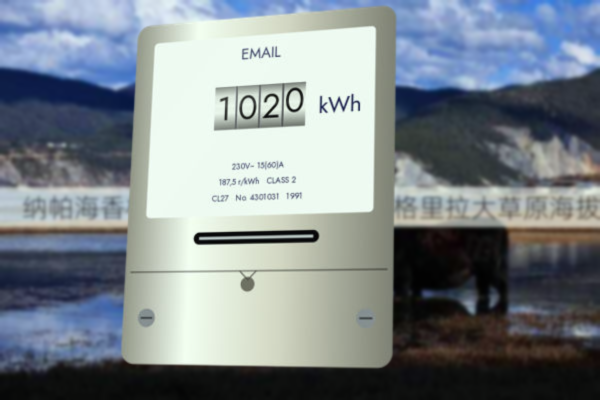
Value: **1020** kWh
